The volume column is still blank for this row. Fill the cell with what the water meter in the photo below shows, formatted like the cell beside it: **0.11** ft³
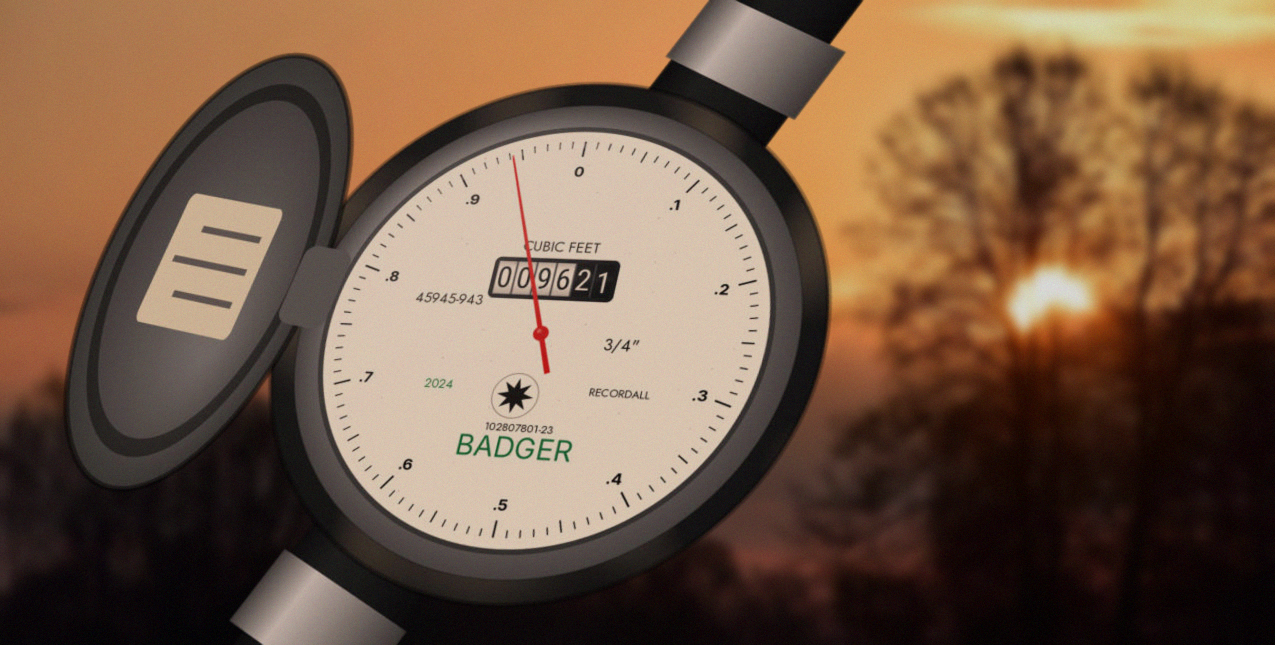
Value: **9620.94** ft³
